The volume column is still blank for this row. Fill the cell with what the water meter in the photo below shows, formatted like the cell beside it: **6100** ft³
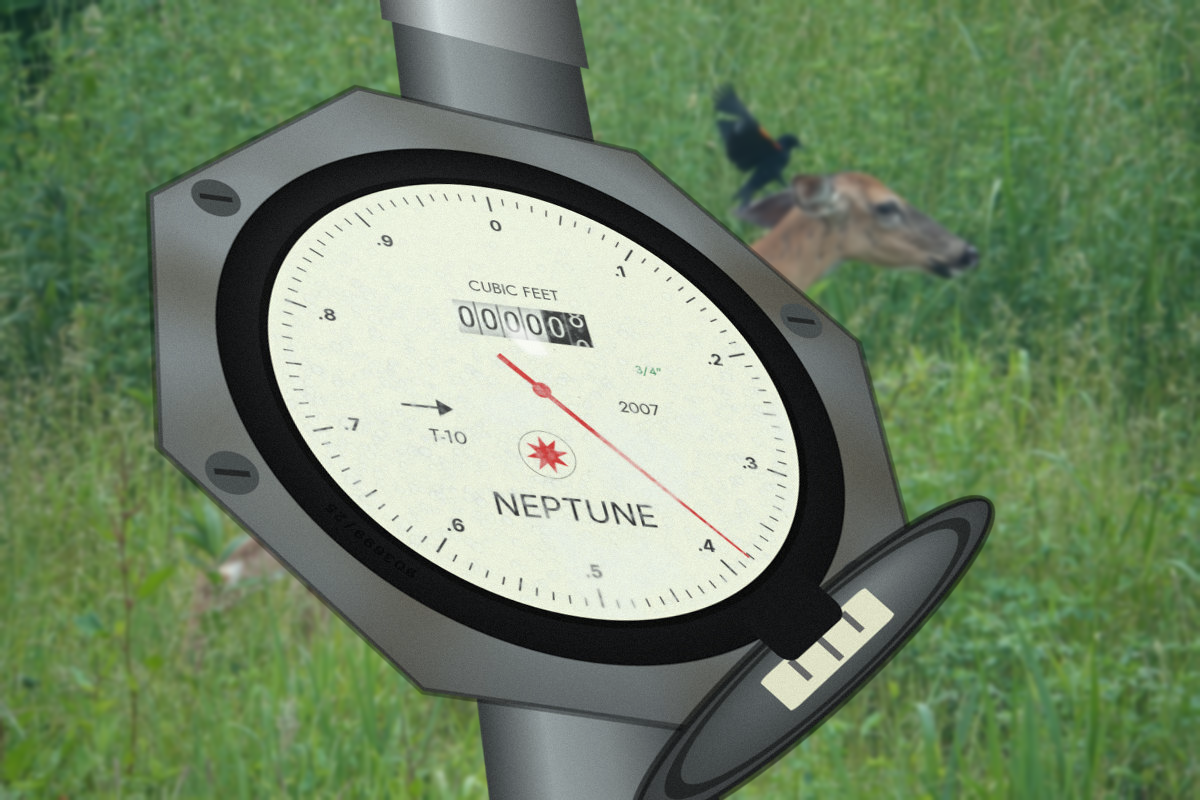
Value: **8.38** ft³
